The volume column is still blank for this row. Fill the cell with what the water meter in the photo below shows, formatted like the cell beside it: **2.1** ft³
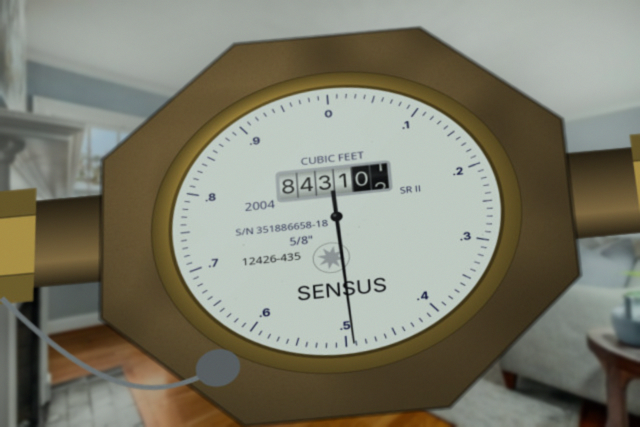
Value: **843101.49** ft³
